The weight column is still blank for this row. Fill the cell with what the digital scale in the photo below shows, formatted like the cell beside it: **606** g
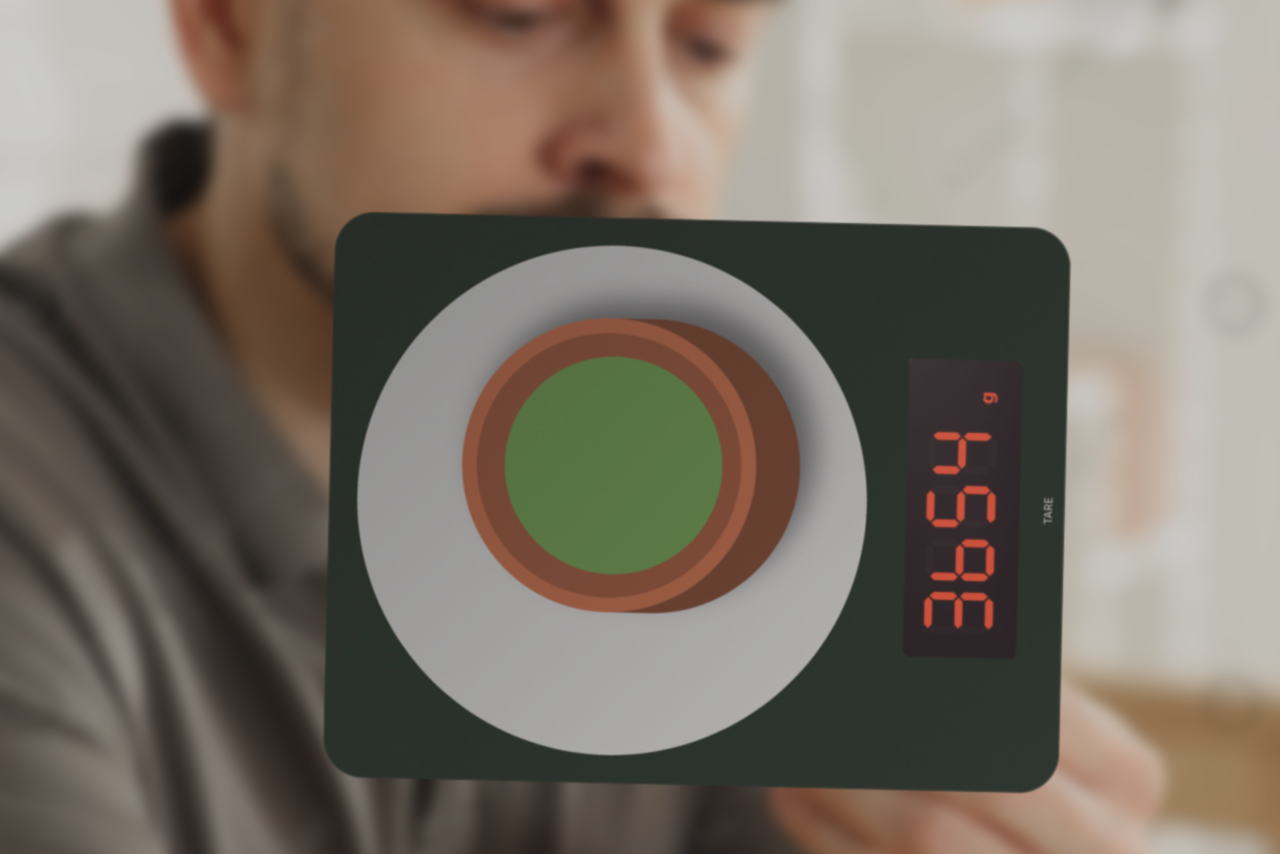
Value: **3654** g
